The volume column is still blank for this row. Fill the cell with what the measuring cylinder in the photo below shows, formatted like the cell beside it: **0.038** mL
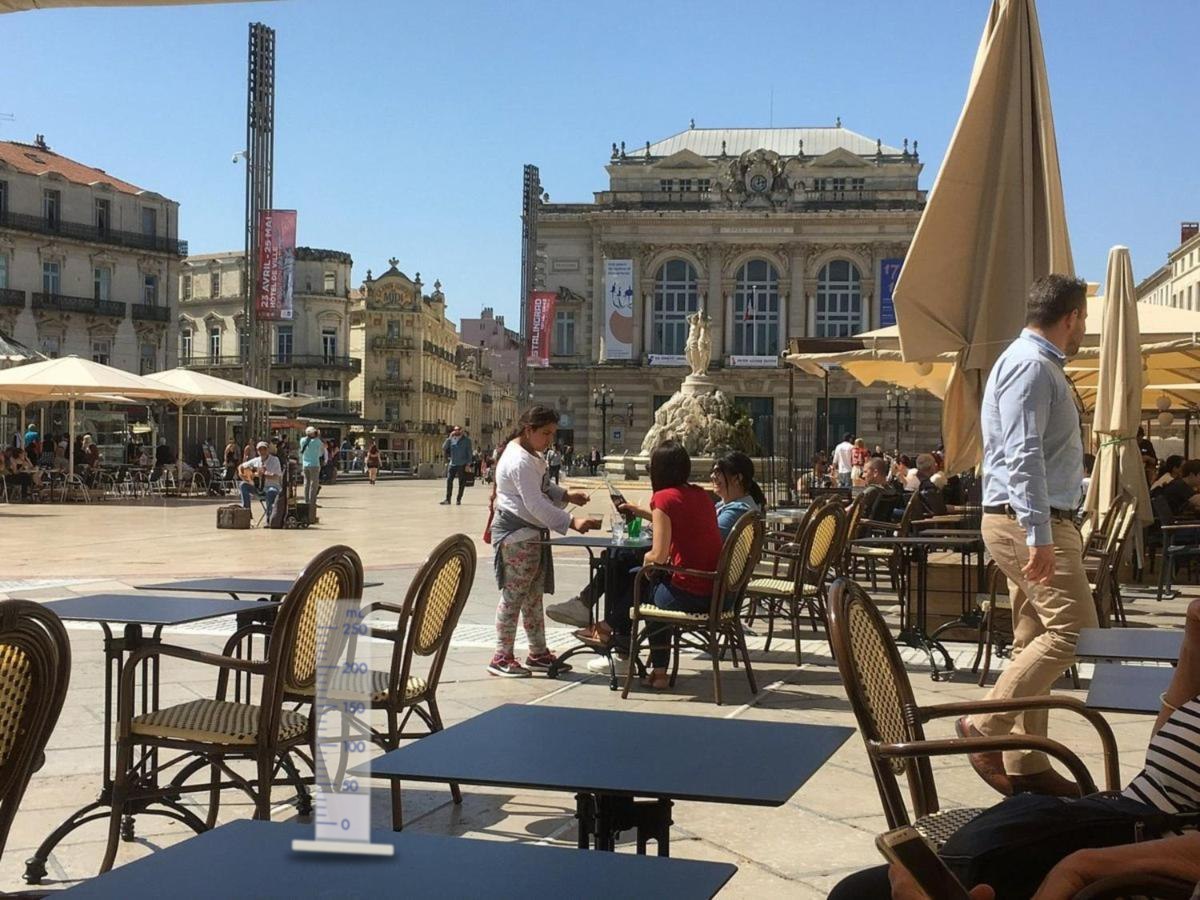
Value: **40** mL
